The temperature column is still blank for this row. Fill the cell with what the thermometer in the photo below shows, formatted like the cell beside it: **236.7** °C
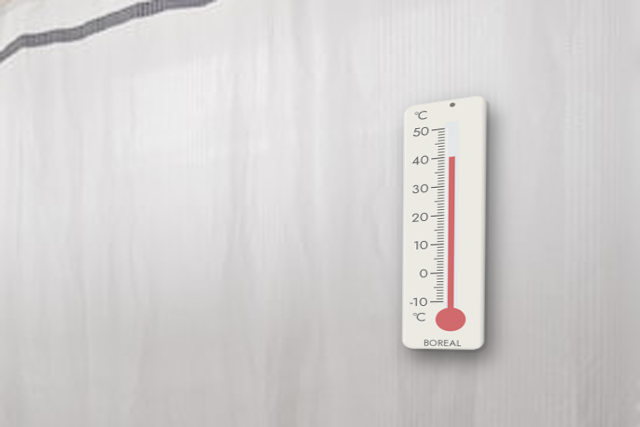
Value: **40** °C
